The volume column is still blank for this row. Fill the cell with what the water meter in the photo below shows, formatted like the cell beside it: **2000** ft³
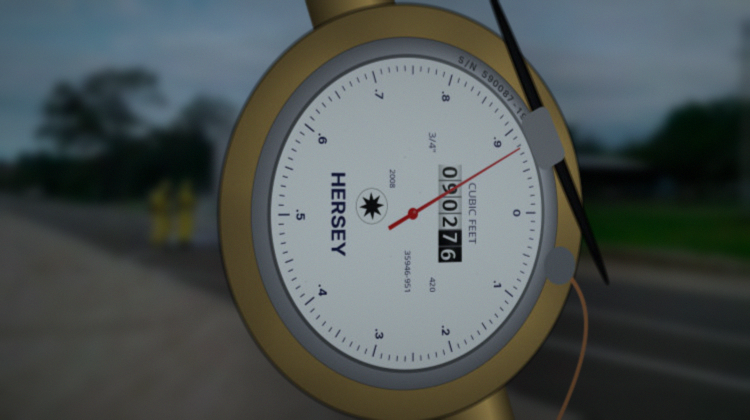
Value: **90275.92** ft³
